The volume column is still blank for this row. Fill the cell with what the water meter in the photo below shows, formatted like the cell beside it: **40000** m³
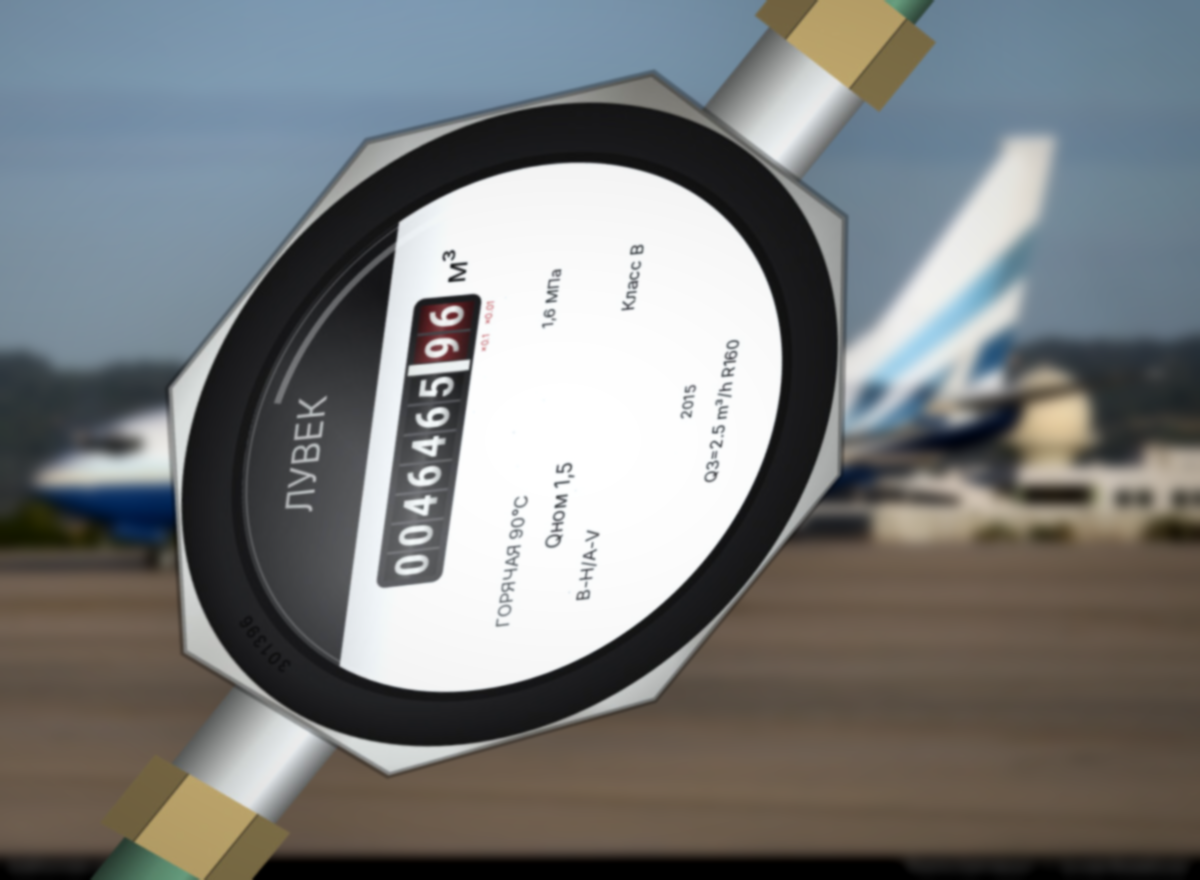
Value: **46465.96** m³
